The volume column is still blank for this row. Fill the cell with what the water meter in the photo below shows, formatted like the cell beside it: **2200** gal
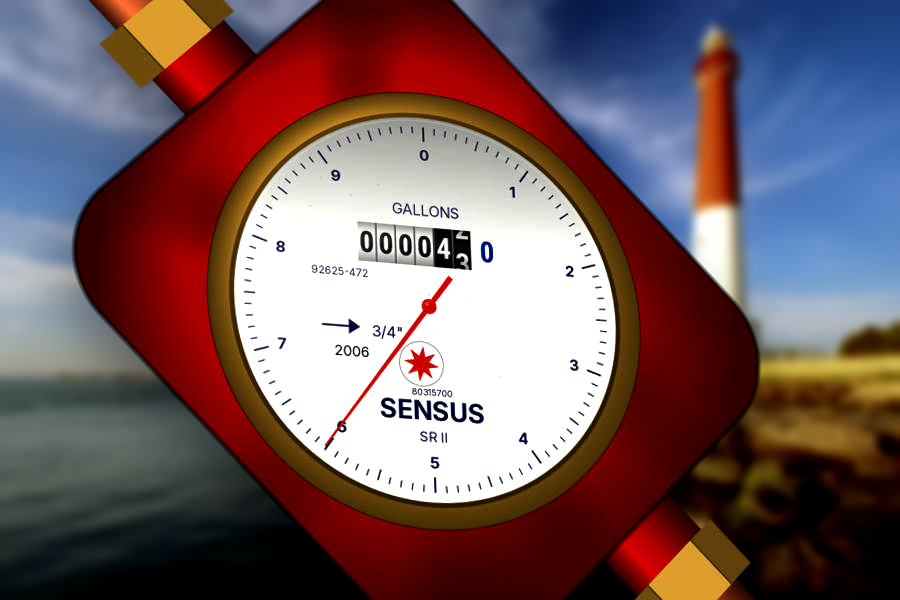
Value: **426.0** gal
